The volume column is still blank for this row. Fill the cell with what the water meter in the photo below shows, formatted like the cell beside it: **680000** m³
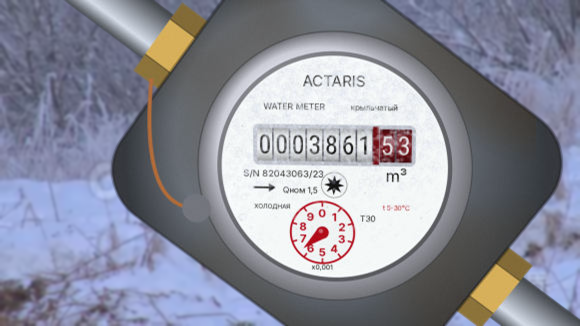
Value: **3861.536** m³
